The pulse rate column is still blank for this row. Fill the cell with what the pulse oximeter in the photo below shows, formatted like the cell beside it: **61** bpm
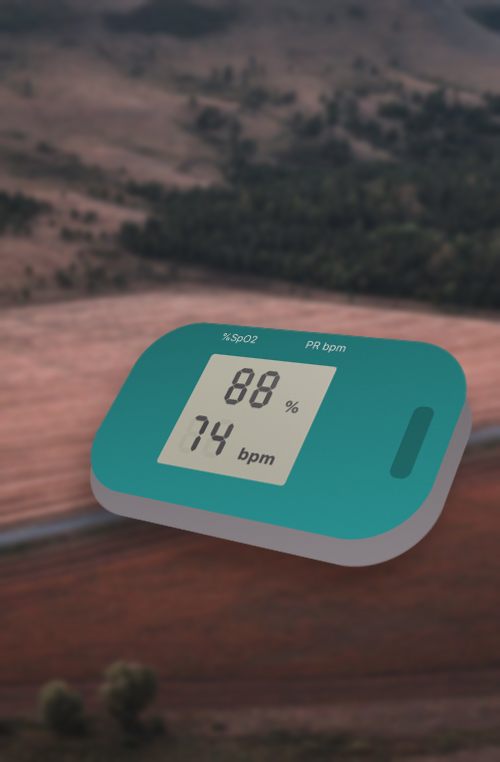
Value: **74** bpm
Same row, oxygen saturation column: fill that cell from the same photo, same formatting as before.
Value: **88** %
